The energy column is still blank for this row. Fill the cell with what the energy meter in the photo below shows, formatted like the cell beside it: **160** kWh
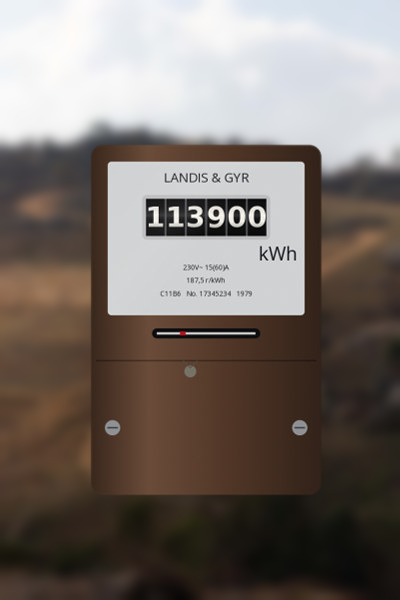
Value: **113900** kWh
